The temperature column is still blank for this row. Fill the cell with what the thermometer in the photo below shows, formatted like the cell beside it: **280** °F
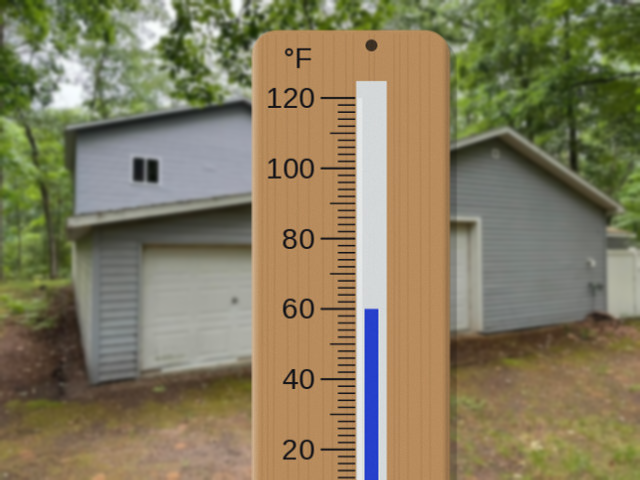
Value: **60** °F
